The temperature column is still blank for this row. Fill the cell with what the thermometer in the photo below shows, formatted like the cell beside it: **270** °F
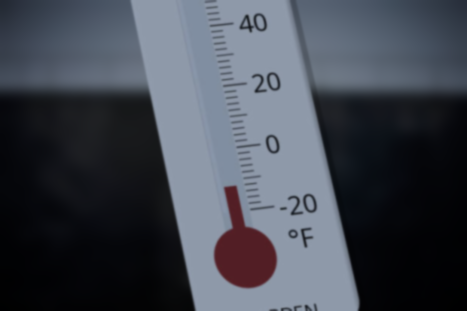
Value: **-12** °F
